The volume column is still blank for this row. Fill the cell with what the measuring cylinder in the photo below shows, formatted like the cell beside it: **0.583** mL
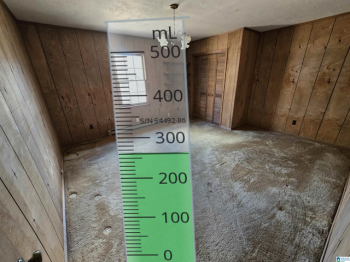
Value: **260** mL
